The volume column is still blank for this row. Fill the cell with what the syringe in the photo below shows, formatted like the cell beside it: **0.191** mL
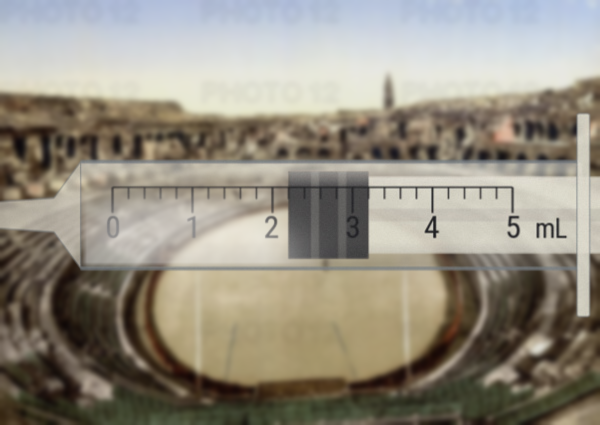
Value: **2.2** mL
